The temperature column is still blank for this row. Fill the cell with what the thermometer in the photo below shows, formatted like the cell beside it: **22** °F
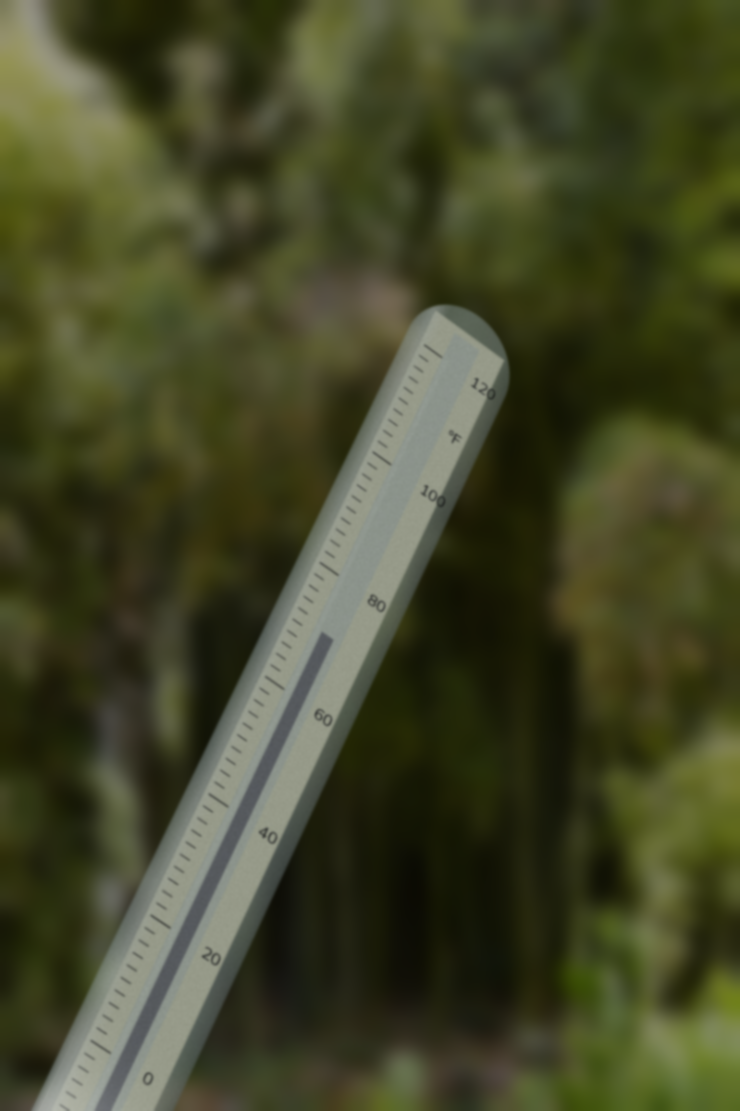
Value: **71** °F
